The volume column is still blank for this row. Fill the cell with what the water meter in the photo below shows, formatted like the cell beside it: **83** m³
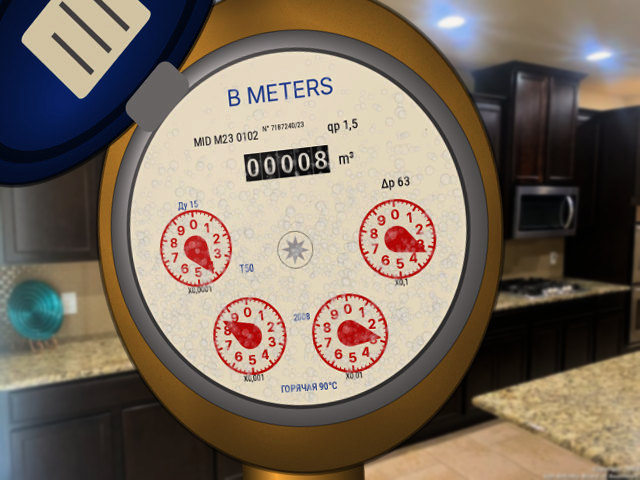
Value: **8.3284** m³
